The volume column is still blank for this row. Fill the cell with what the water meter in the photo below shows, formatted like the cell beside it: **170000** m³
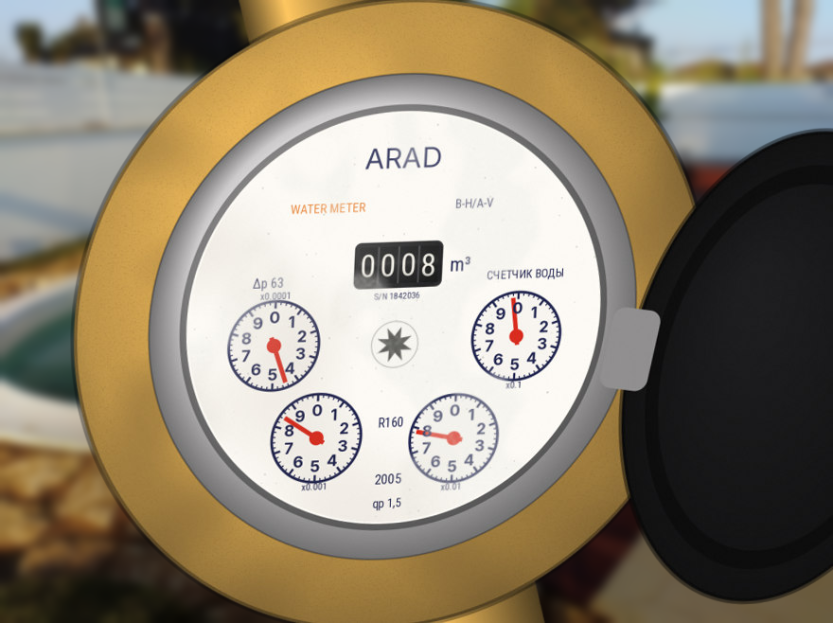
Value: **7.9784** m³
